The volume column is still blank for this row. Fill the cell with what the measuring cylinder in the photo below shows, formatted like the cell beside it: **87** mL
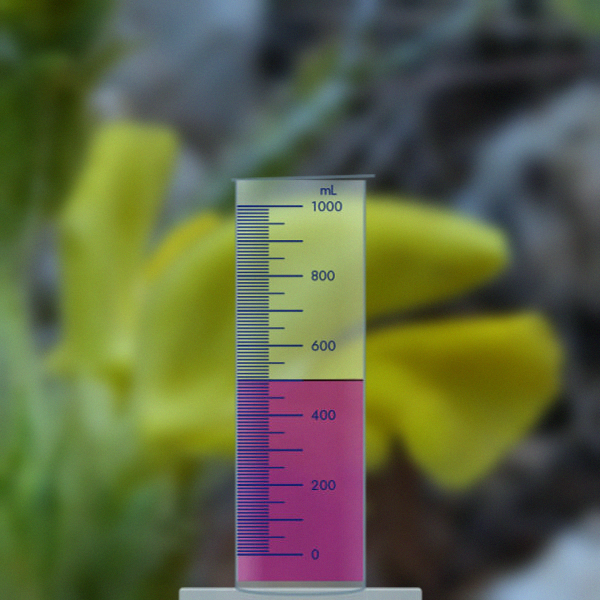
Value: **500** mL
